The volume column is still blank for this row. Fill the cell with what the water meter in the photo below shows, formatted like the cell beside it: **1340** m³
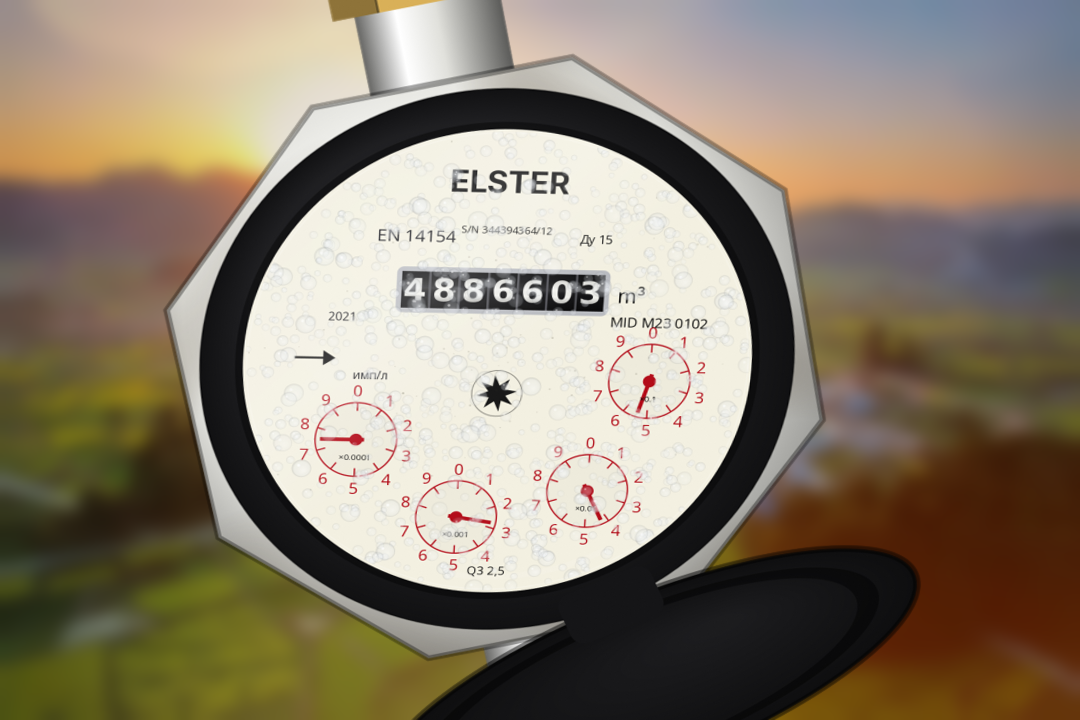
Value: **4886603.5427** m³
